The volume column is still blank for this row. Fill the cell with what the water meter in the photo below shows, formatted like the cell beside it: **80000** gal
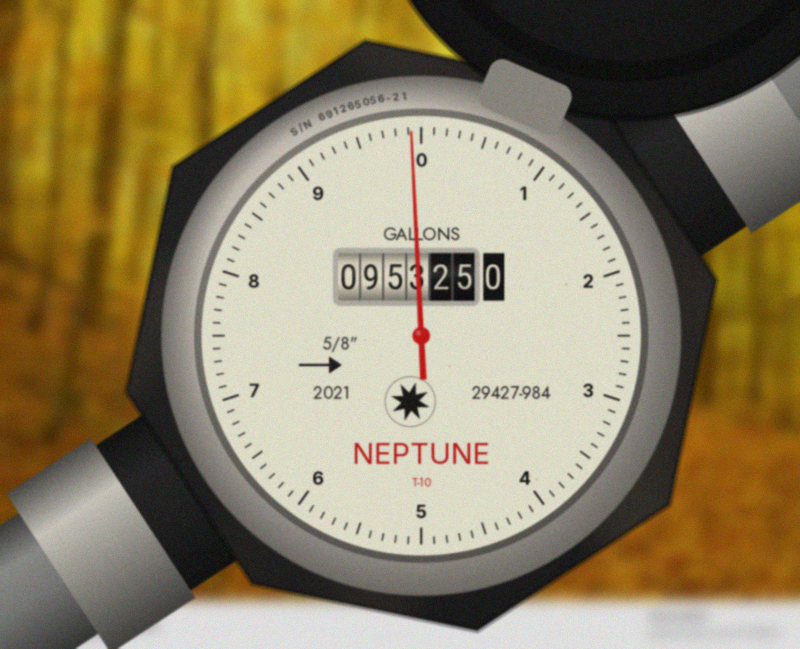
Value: **953249.9** gal
